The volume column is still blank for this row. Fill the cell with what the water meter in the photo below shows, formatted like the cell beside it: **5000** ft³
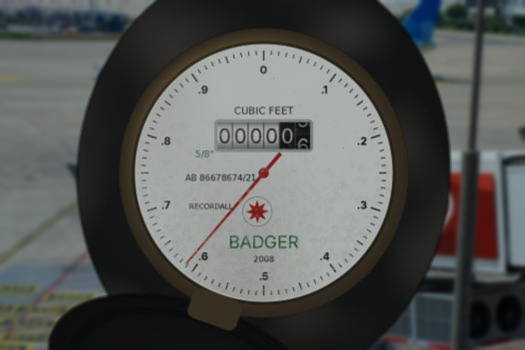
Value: **5.61** ft³
